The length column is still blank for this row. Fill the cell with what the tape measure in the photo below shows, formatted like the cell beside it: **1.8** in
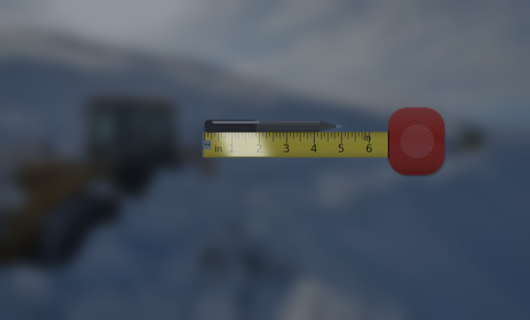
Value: **5** in
